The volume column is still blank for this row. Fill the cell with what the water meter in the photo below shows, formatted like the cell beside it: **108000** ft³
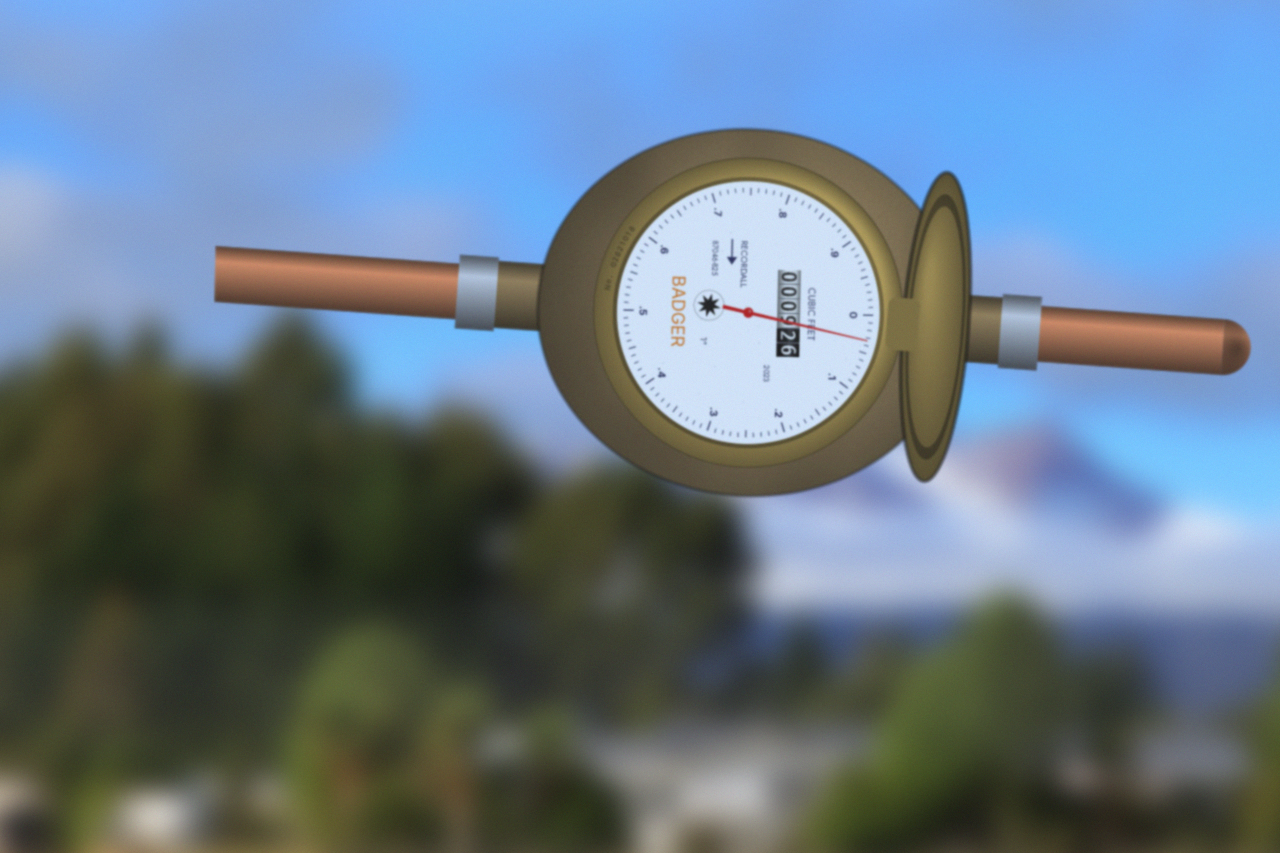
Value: **926.03** ft³
